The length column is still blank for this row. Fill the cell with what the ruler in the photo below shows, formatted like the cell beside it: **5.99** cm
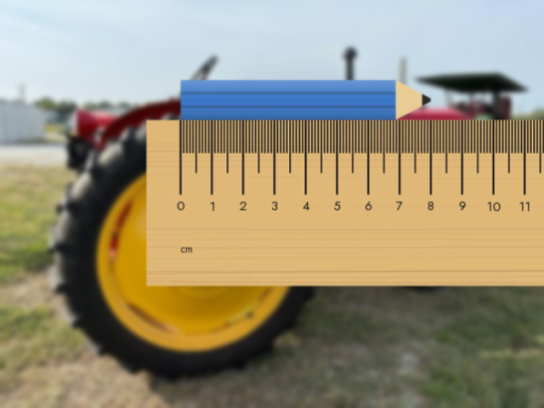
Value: **8** cm
